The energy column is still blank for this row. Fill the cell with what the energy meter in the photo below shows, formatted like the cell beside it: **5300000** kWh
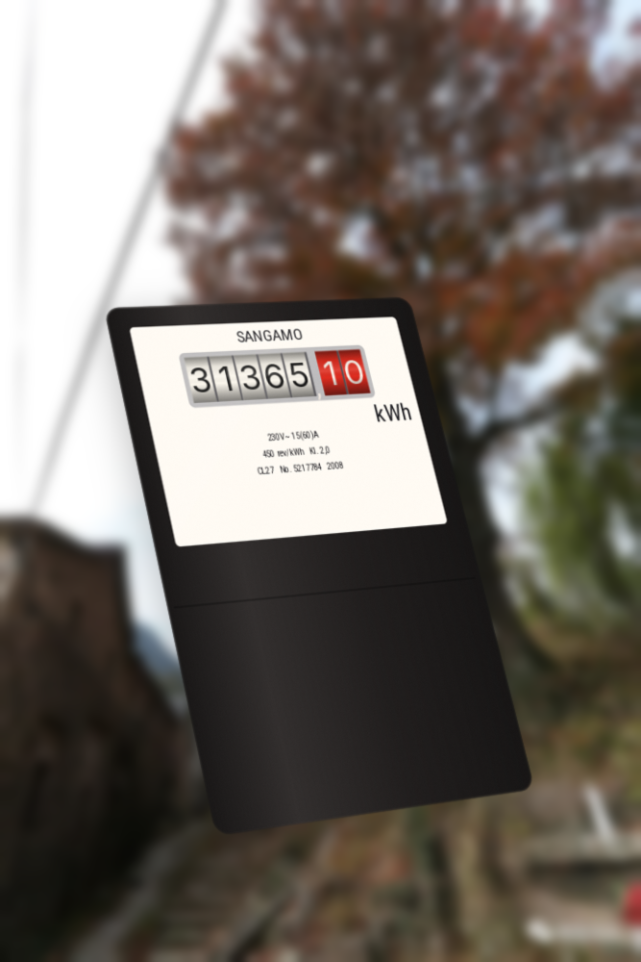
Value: **31365.10** kWh
